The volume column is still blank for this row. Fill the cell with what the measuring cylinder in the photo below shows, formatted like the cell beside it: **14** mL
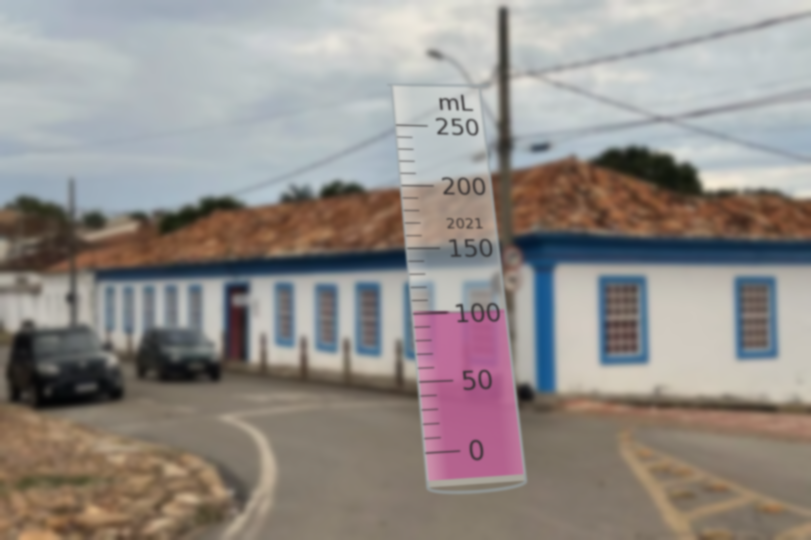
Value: **100** mL
